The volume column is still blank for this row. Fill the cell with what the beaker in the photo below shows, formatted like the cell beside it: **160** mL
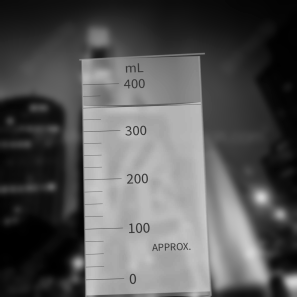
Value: **350** mL
